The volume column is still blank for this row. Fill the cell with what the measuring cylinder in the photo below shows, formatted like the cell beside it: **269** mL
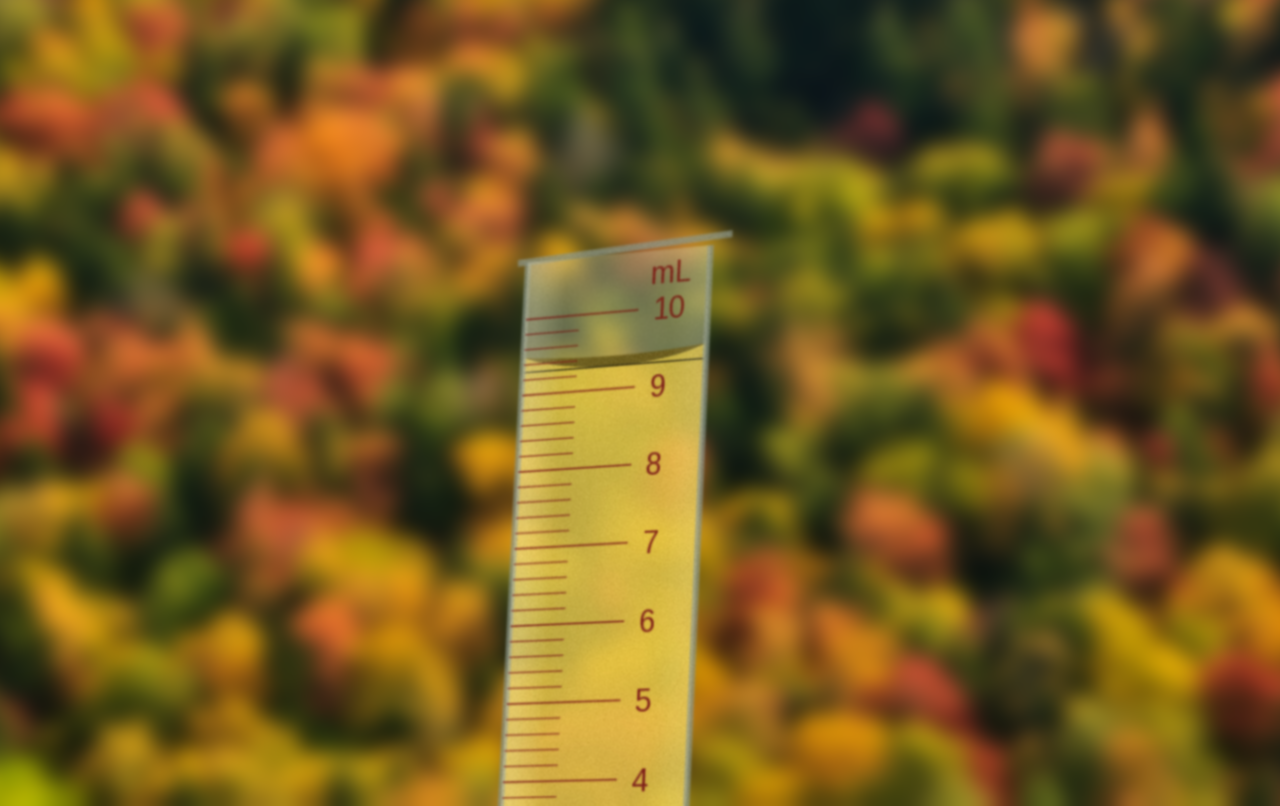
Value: **9.3** mL
